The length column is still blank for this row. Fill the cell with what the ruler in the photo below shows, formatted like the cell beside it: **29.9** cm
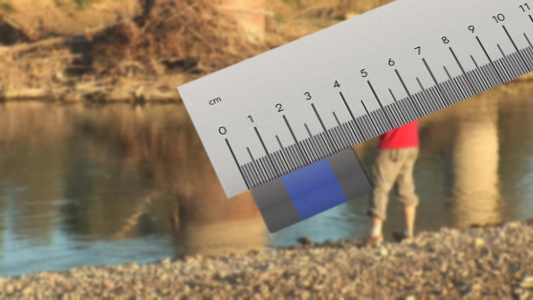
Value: **3.5** cm
